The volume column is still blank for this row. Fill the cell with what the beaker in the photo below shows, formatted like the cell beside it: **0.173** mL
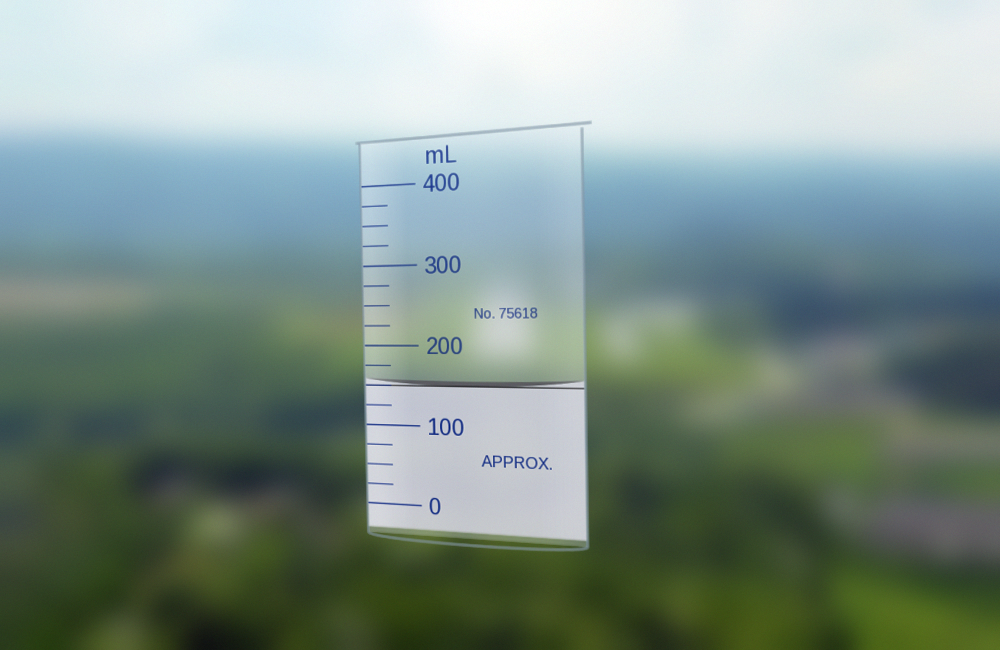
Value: **150** mL
